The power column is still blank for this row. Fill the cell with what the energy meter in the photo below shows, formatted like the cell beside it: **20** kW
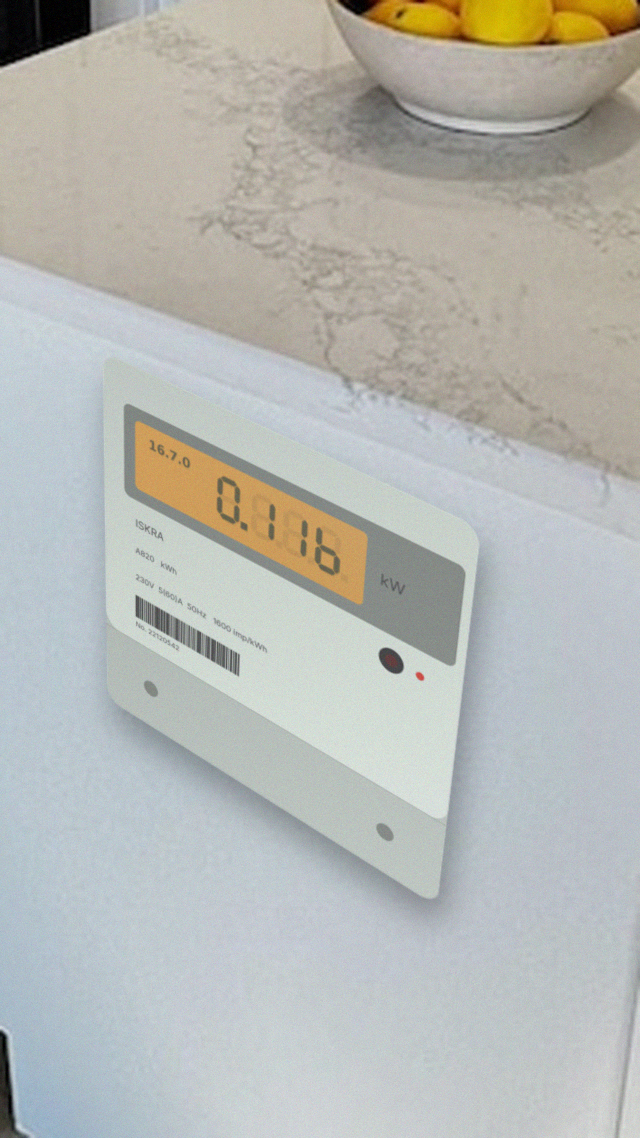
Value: **0.116** kW
